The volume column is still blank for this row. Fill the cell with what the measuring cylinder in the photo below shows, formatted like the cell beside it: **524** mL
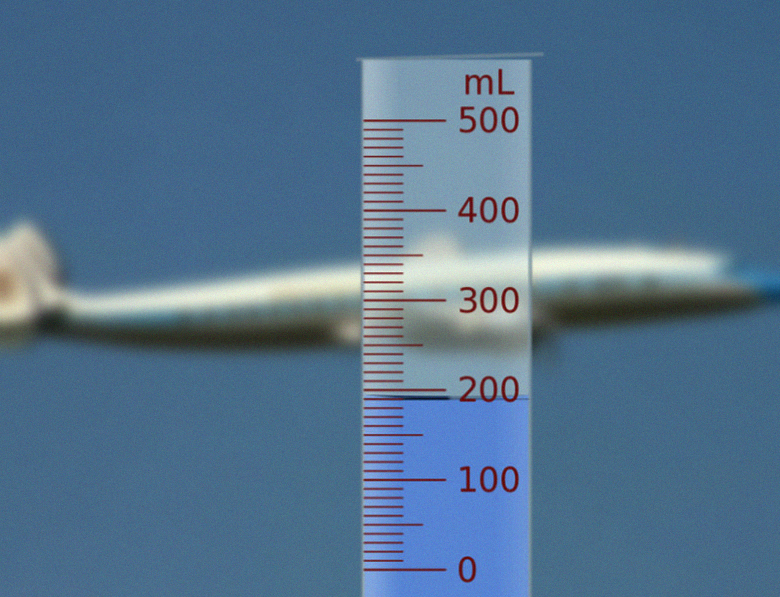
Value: **190** mL
